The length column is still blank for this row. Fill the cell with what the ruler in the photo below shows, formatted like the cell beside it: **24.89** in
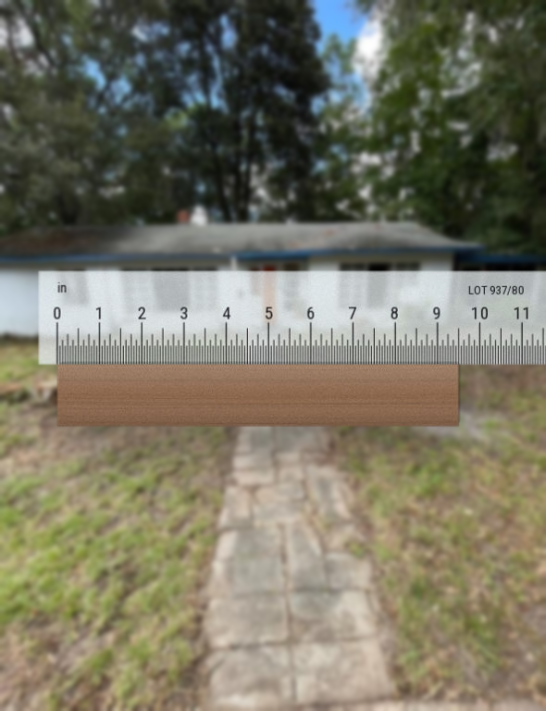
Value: **9.5** in
